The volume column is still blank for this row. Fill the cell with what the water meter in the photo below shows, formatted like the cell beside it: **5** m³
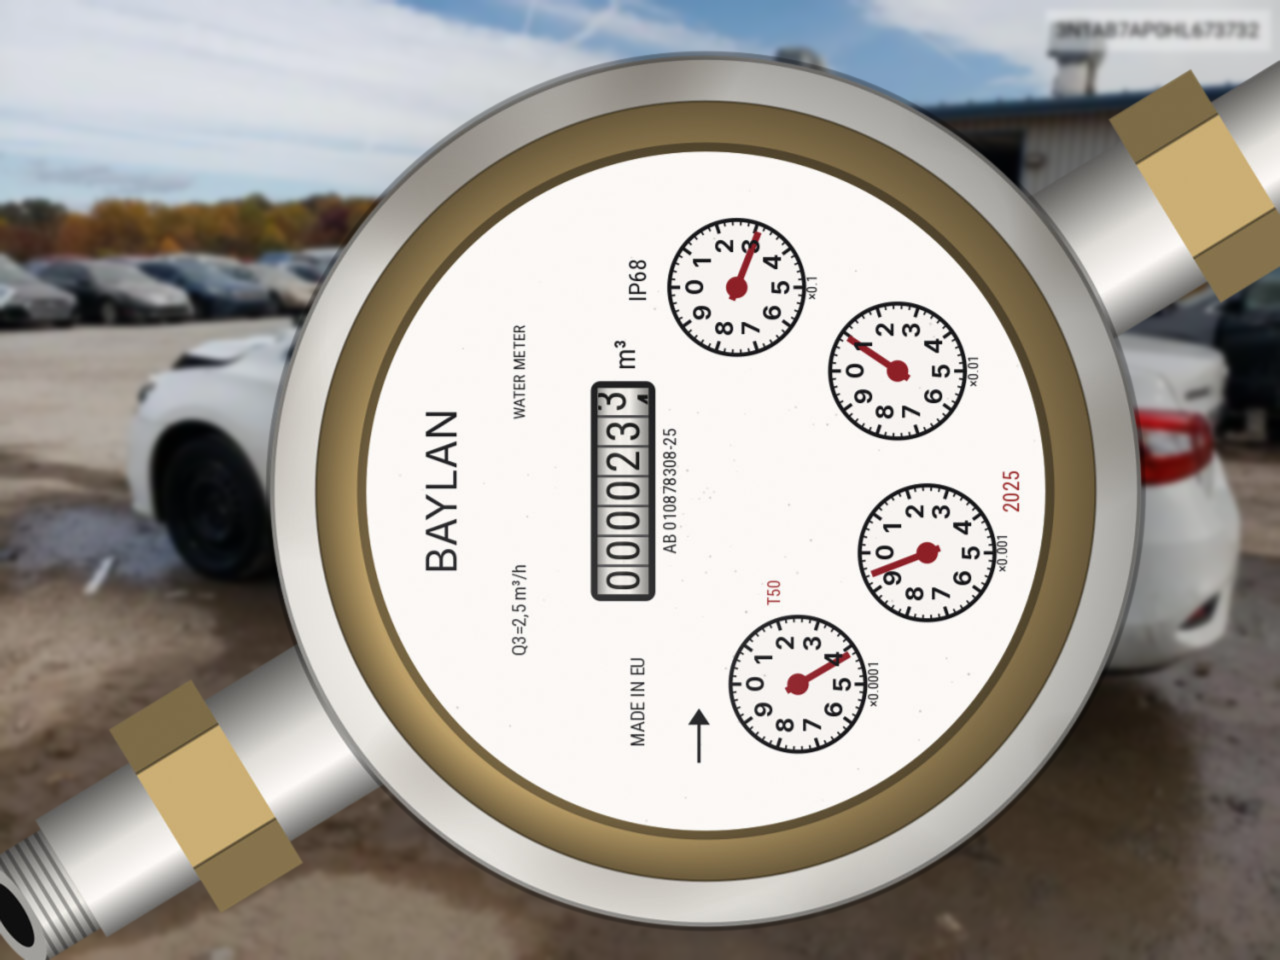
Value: **233.3094** m³
